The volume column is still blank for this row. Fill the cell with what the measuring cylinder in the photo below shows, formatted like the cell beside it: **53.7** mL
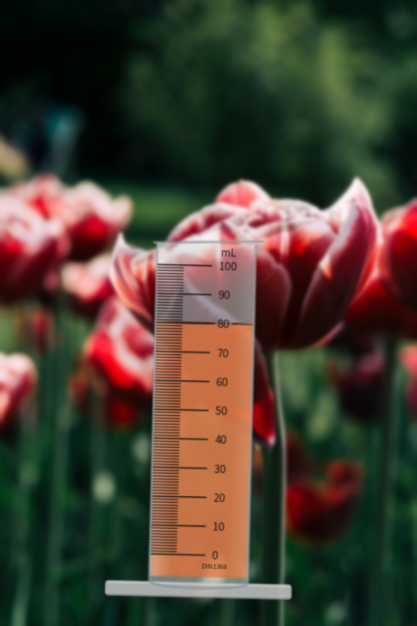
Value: **80** mL
